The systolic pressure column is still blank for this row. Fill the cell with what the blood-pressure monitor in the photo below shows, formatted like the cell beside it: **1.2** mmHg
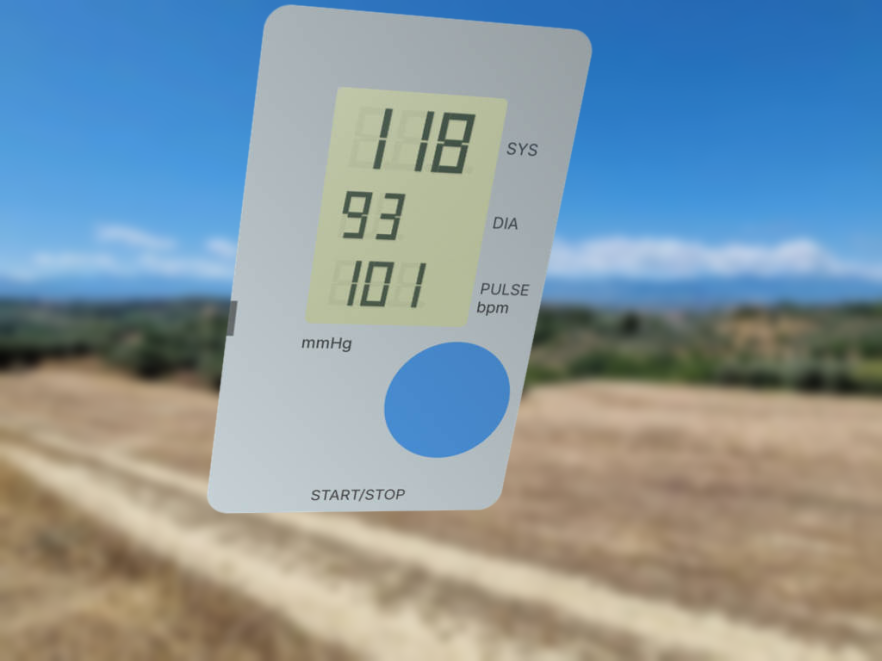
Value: **118** mmHg
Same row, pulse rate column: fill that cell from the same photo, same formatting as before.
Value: **101** bpm
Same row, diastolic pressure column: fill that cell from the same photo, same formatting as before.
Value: **93** mmHg
